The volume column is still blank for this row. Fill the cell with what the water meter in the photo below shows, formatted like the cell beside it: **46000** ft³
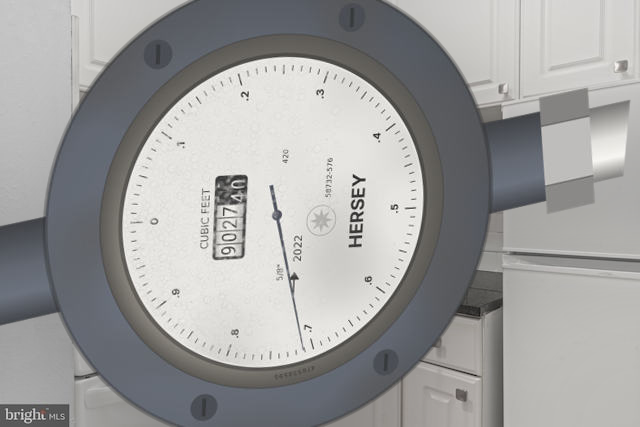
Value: **902739.71** ft³
